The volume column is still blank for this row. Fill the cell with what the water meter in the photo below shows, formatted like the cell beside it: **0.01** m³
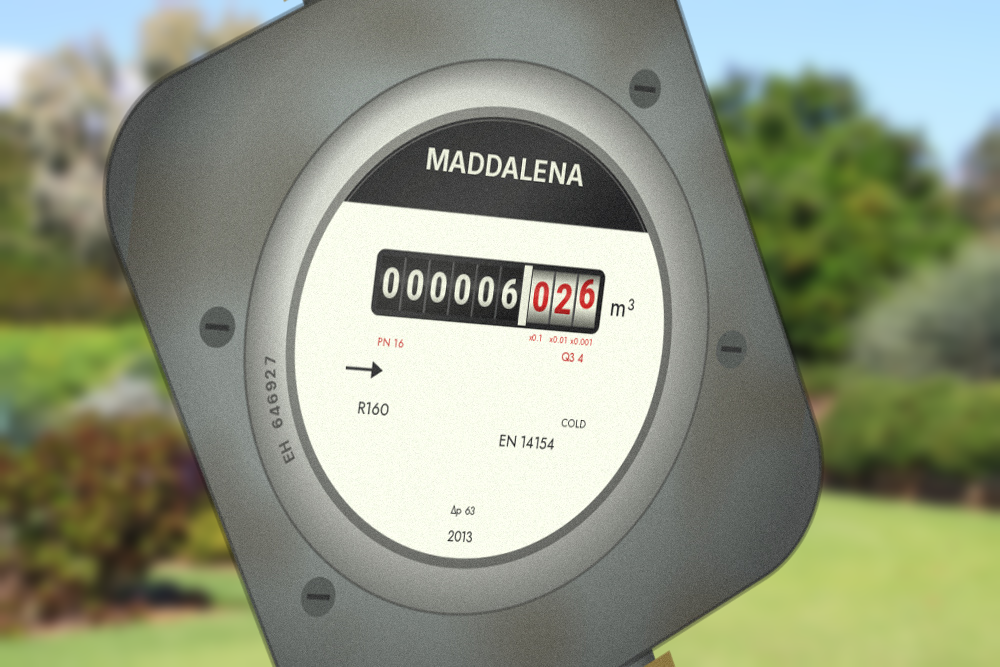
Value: **6.026** m³
